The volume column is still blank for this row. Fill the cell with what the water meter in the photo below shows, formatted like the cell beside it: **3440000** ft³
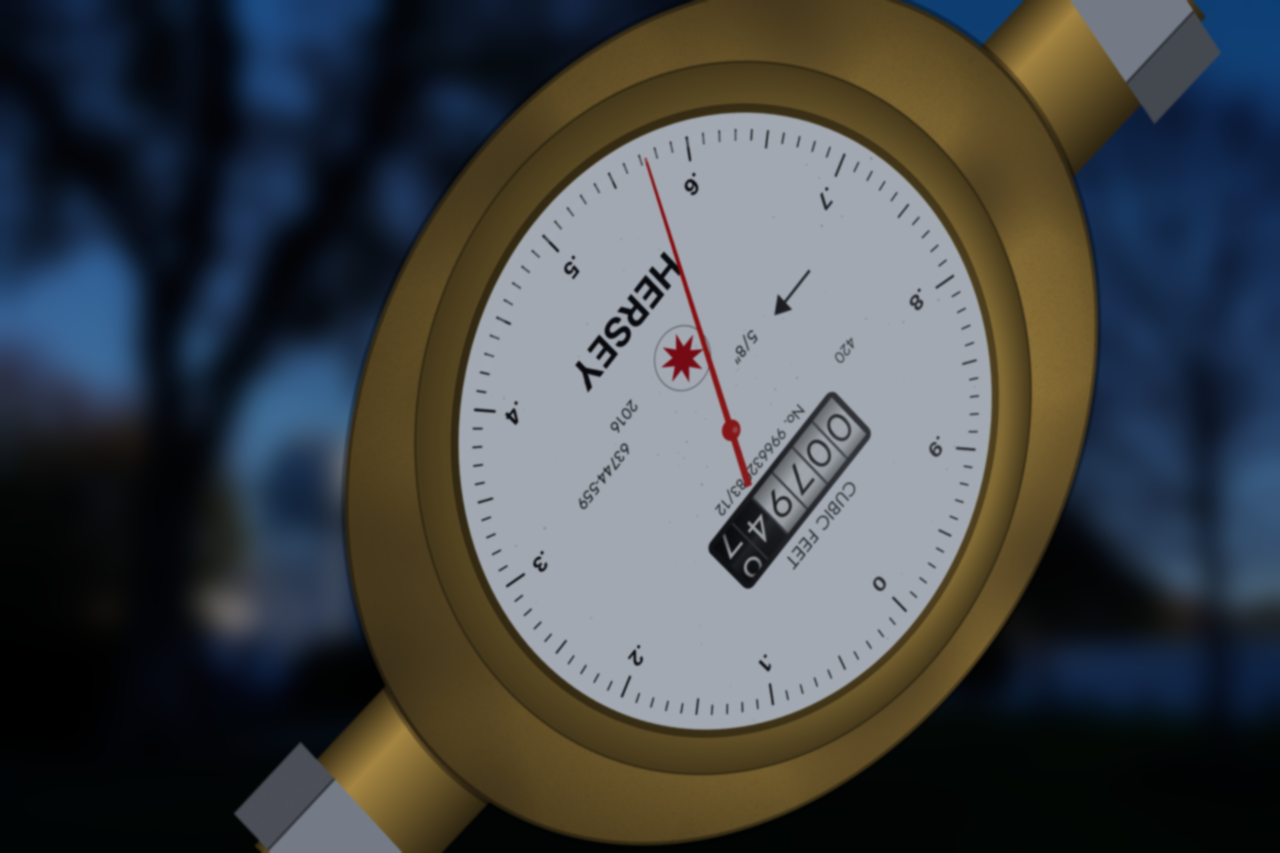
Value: **7946.57** ft³
